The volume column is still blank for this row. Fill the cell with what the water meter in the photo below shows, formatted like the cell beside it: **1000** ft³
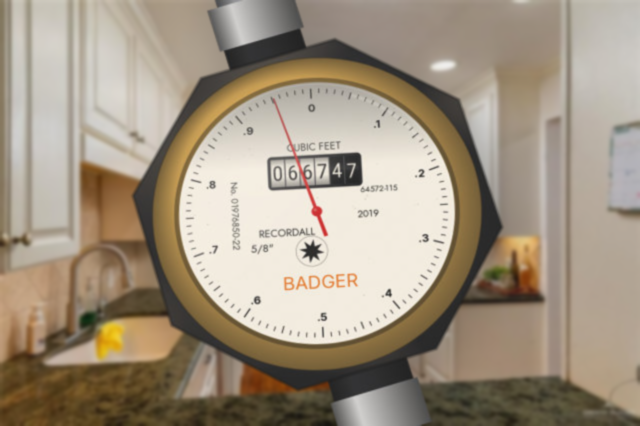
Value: **66746.95** ft³
